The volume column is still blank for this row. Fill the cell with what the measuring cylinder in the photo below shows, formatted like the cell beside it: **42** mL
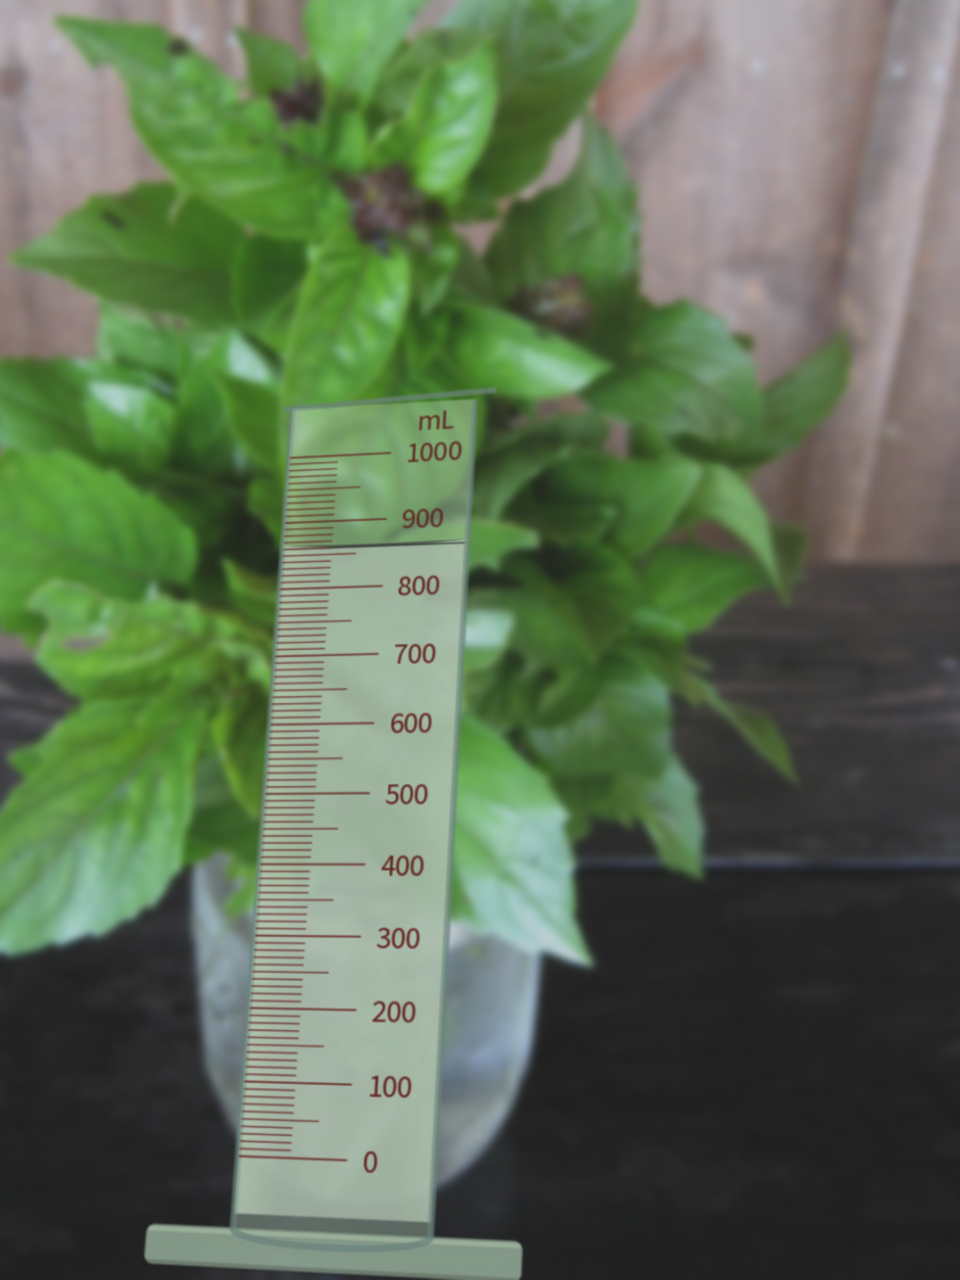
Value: **860** mL
